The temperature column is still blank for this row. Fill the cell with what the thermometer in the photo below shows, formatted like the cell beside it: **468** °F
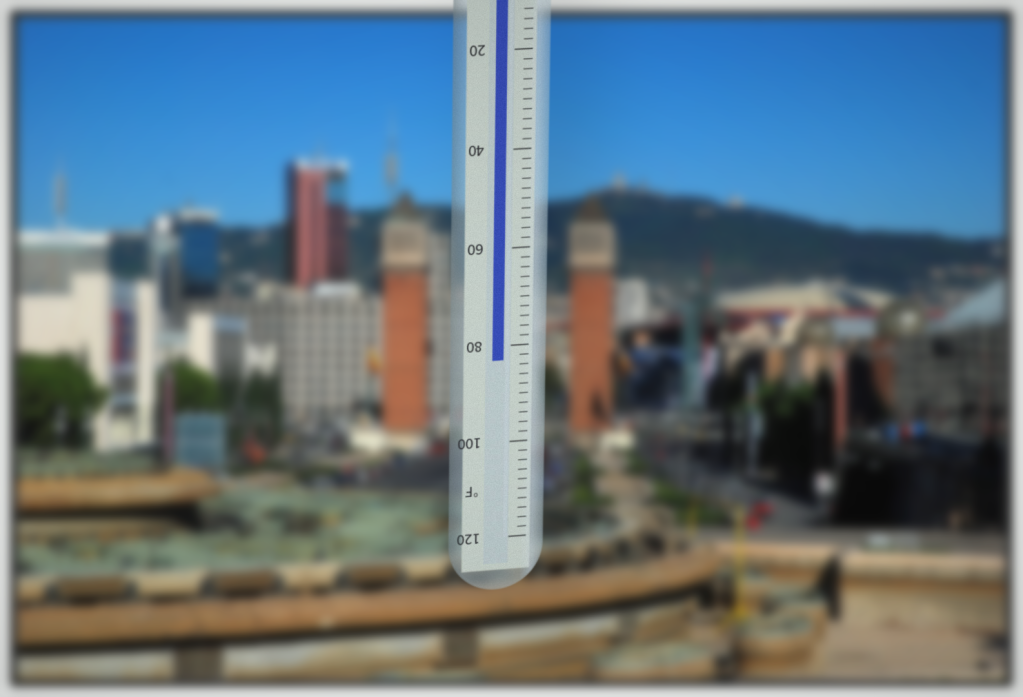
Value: **83** °F
